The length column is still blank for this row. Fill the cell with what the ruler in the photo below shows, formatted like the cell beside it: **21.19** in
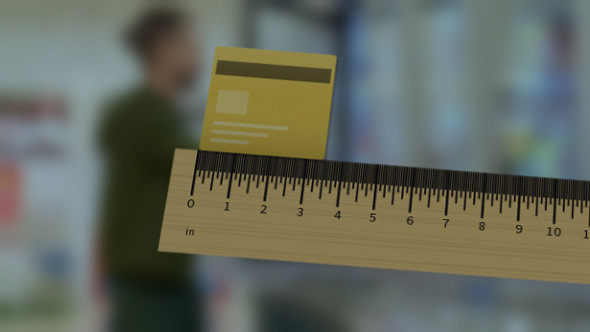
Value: **3.5** in
